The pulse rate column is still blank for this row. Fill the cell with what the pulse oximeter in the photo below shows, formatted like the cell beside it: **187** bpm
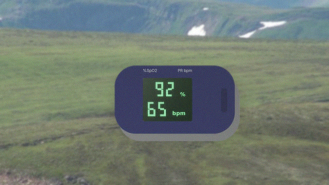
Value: **65** bpm
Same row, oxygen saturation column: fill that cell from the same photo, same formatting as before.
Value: **92** %
